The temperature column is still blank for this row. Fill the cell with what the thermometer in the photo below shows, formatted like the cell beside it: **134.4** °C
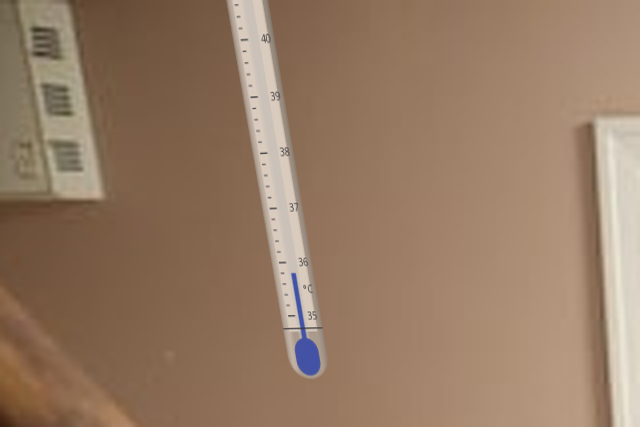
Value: **35.8** °C
